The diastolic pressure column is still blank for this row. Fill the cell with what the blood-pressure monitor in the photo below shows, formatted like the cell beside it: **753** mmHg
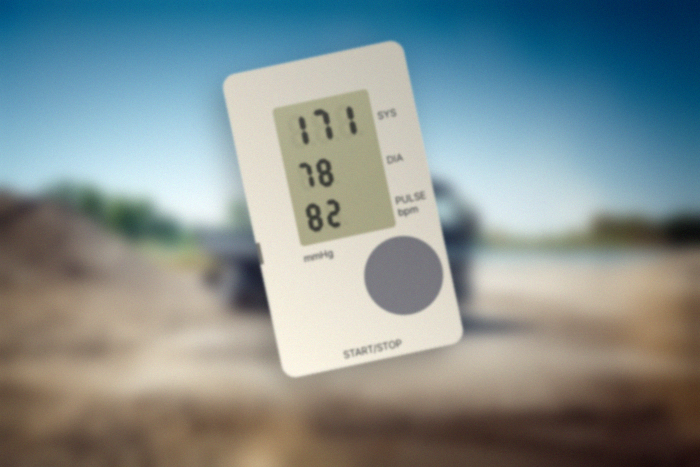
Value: **78** mmHg
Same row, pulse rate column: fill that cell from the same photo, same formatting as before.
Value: **82** bpm
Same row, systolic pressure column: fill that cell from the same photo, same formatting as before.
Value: **171** mmHg
